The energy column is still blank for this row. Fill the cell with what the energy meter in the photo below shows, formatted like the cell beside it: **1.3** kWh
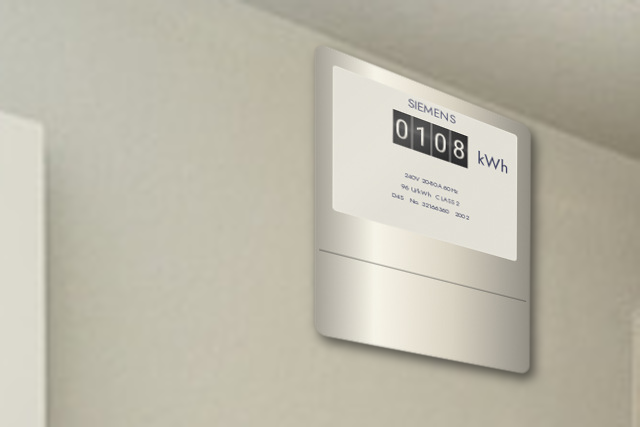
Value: **108** kWh
